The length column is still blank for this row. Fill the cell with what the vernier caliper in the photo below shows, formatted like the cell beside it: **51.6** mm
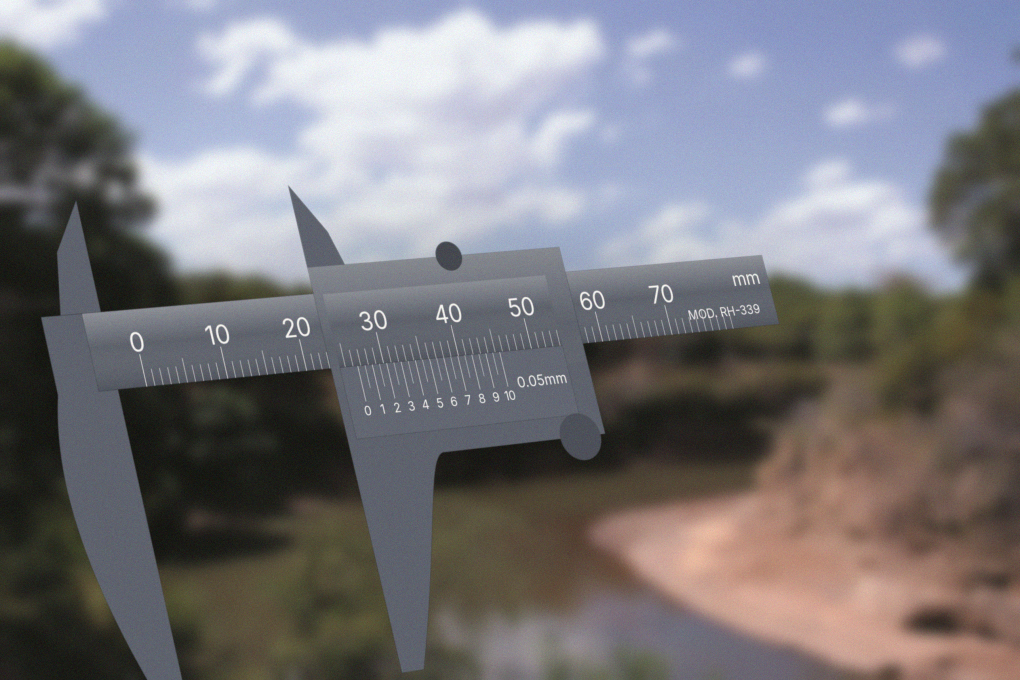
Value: **26.6** mm
